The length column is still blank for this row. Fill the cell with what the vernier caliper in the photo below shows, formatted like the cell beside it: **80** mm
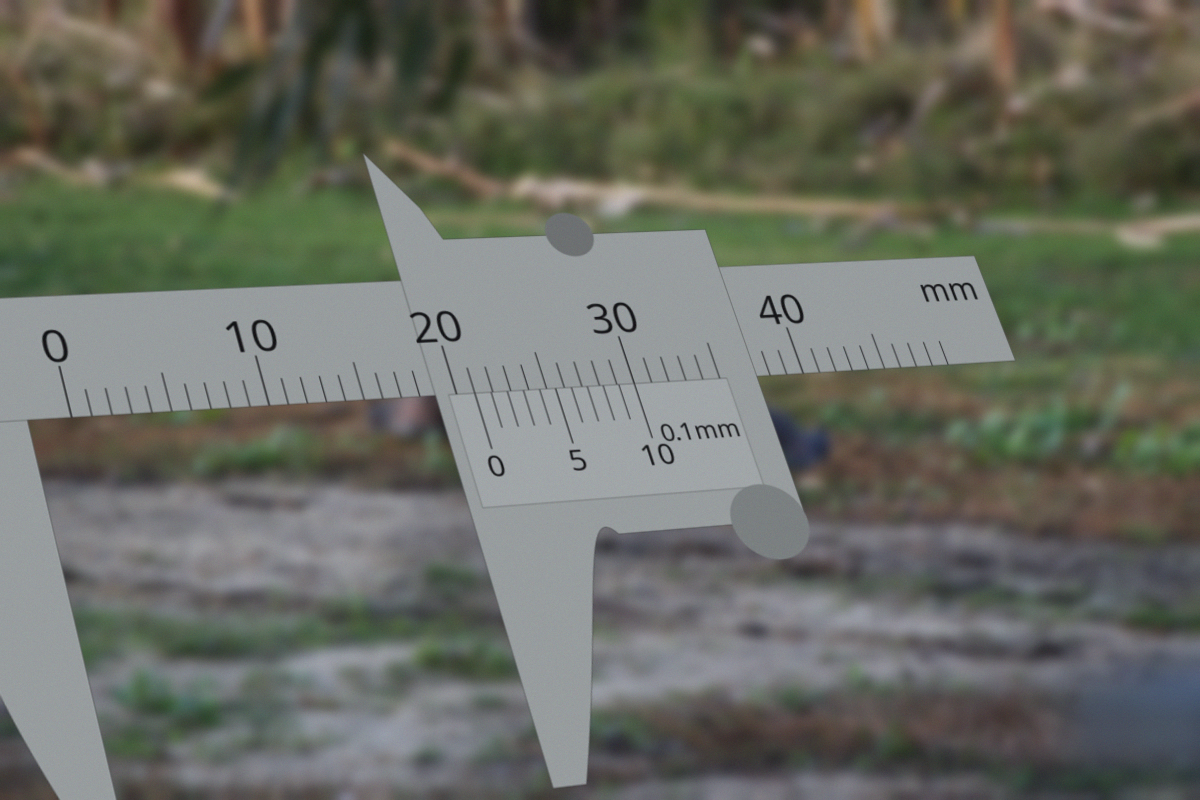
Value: **21.0** mm
